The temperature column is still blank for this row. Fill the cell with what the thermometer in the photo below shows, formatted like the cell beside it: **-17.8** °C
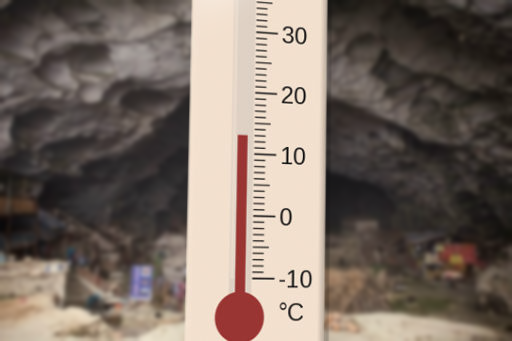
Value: **13** °C
